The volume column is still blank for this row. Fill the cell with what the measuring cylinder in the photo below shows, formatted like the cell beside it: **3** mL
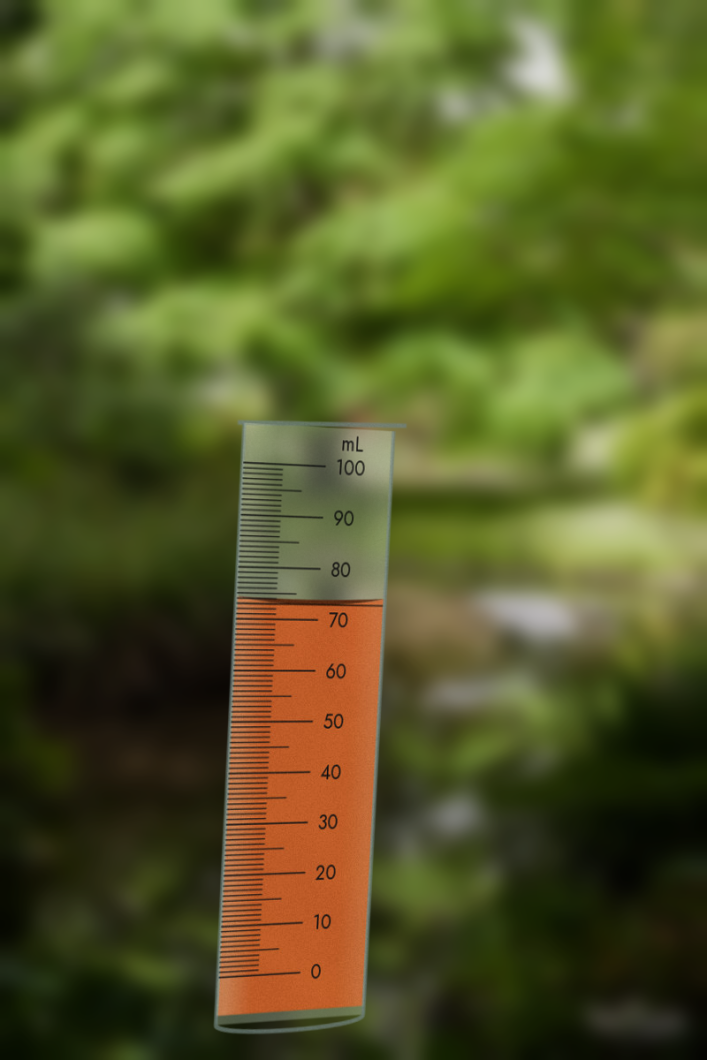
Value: **73** mL
